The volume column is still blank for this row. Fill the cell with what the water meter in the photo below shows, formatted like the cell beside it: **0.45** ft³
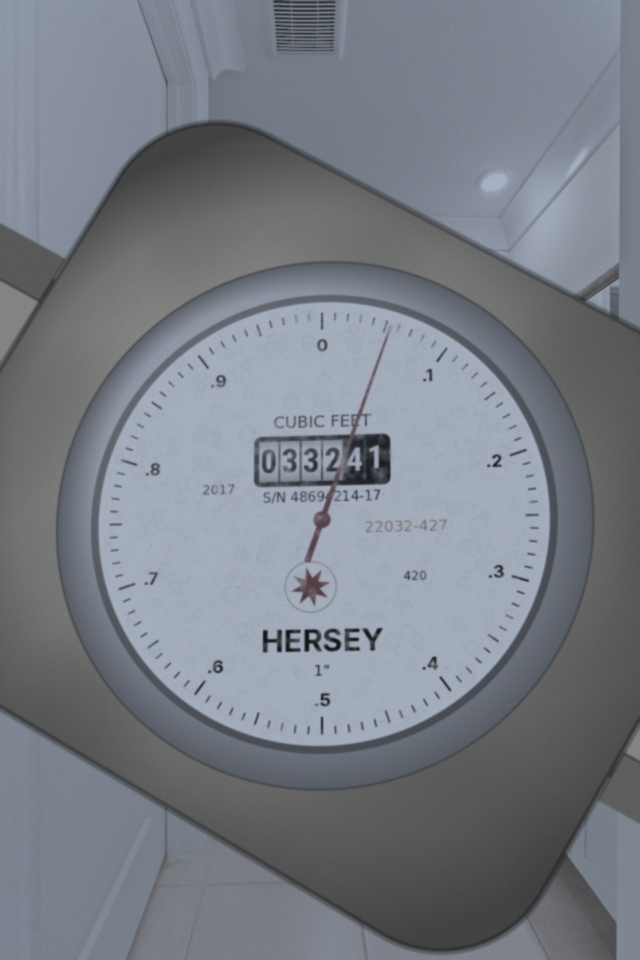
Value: **33241.05** ft³
